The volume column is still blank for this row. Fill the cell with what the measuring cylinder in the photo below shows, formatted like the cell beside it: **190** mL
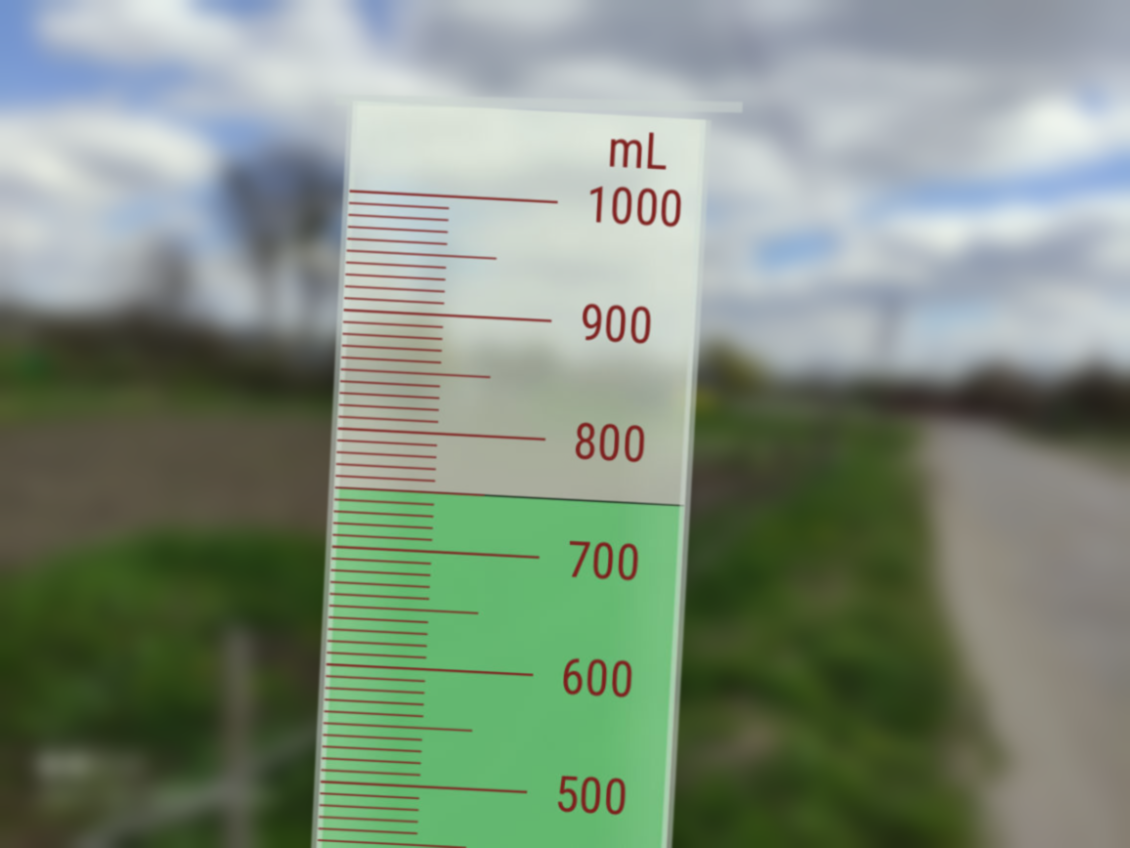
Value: **750** mL
